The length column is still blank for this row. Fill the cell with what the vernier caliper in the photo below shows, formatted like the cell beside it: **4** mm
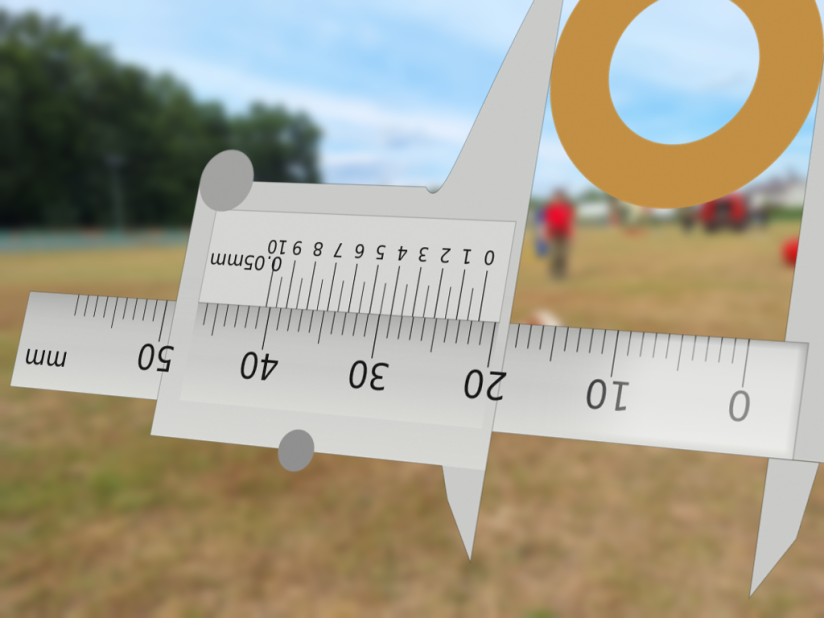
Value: **21.4** mm
